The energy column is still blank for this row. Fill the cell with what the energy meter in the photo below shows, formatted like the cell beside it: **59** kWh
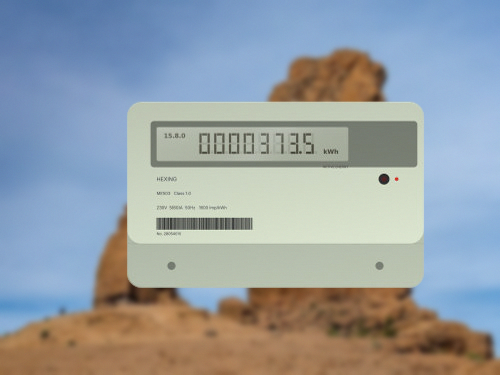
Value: **373.5** kWh
